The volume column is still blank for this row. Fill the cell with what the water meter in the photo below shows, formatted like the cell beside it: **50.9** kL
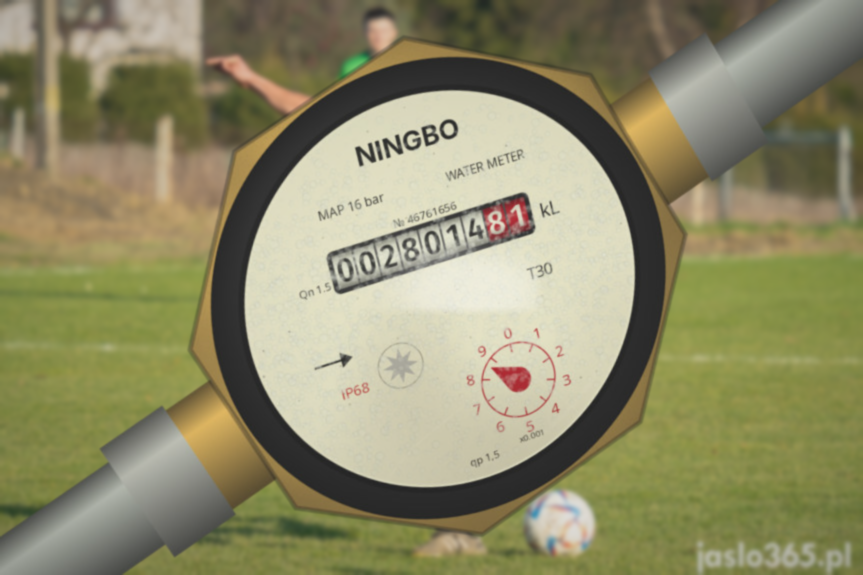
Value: **28014.818** kL
